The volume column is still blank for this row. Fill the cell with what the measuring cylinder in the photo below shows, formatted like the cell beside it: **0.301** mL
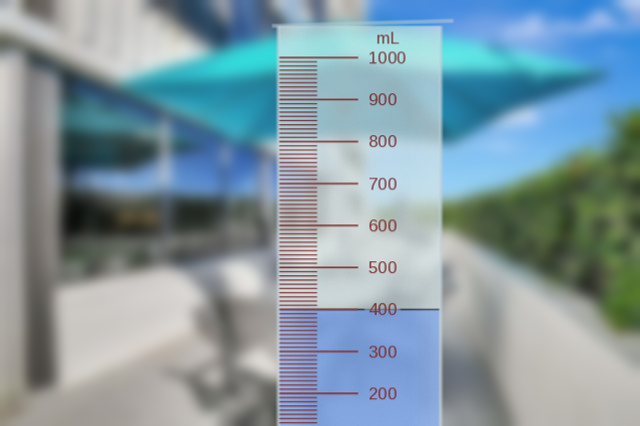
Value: **400** mL
